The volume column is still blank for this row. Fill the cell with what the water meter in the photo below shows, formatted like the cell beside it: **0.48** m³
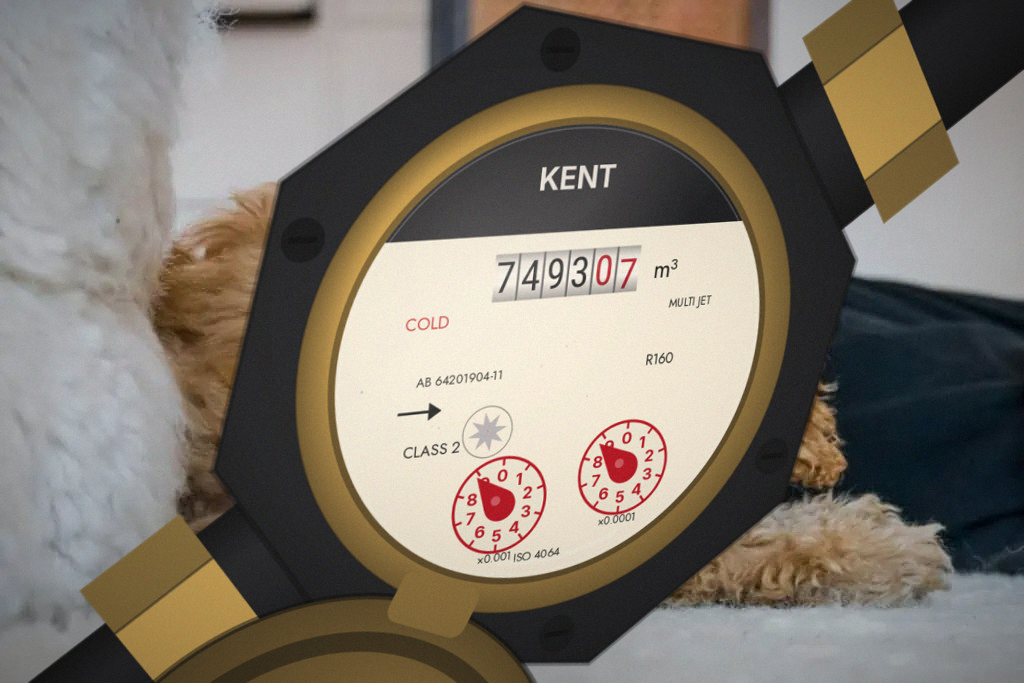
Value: **7493.0688** m³
